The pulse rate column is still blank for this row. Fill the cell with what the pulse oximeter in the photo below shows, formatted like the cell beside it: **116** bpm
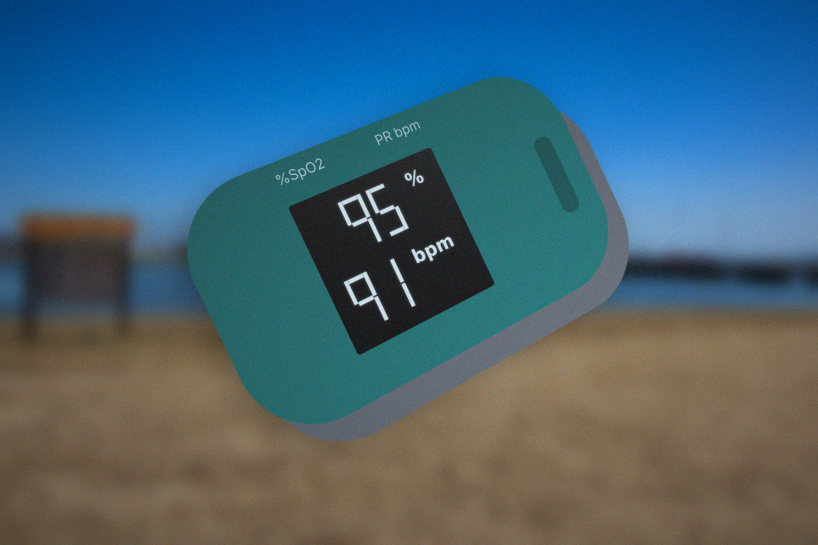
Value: **91** bpm
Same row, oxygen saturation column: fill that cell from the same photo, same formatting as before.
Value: **95** %
